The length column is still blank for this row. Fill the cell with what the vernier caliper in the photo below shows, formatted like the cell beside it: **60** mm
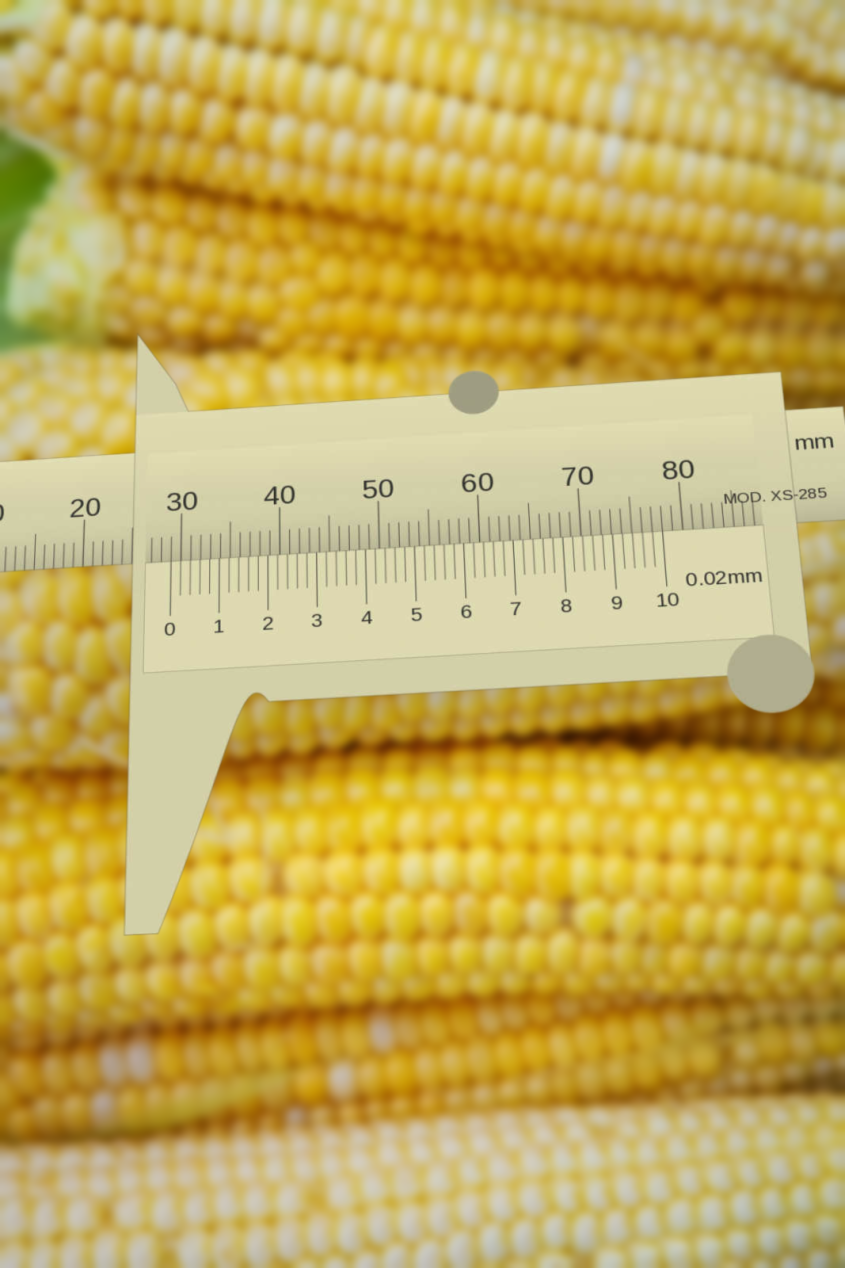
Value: **29.0** mm
